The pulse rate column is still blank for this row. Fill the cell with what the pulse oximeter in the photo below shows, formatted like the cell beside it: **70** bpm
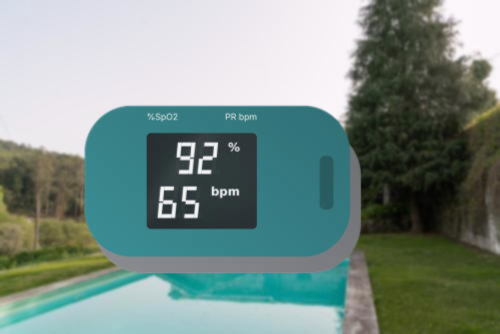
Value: **65** bpm
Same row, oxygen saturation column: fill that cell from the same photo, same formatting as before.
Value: **92** %
